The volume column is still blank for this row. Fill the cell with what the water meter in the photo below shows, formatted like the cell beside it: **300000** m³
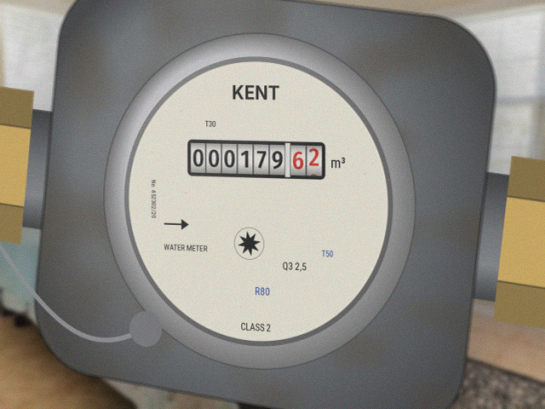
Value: **179.62** m³
